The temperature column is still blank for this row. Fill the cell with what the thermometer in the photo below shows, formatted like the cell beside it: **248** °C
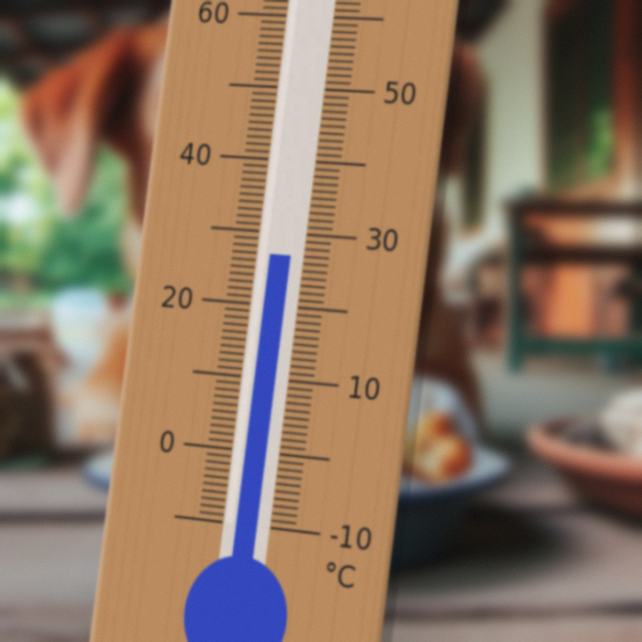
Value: **27** °C
